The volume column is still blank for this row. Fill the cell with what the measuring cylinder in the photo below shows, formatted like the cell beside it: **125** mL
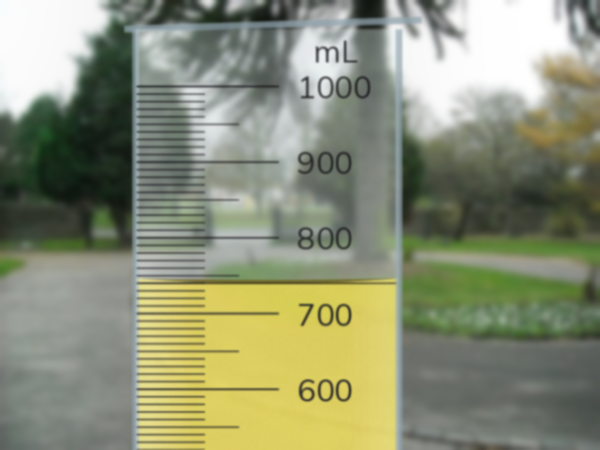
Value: **740** mL
